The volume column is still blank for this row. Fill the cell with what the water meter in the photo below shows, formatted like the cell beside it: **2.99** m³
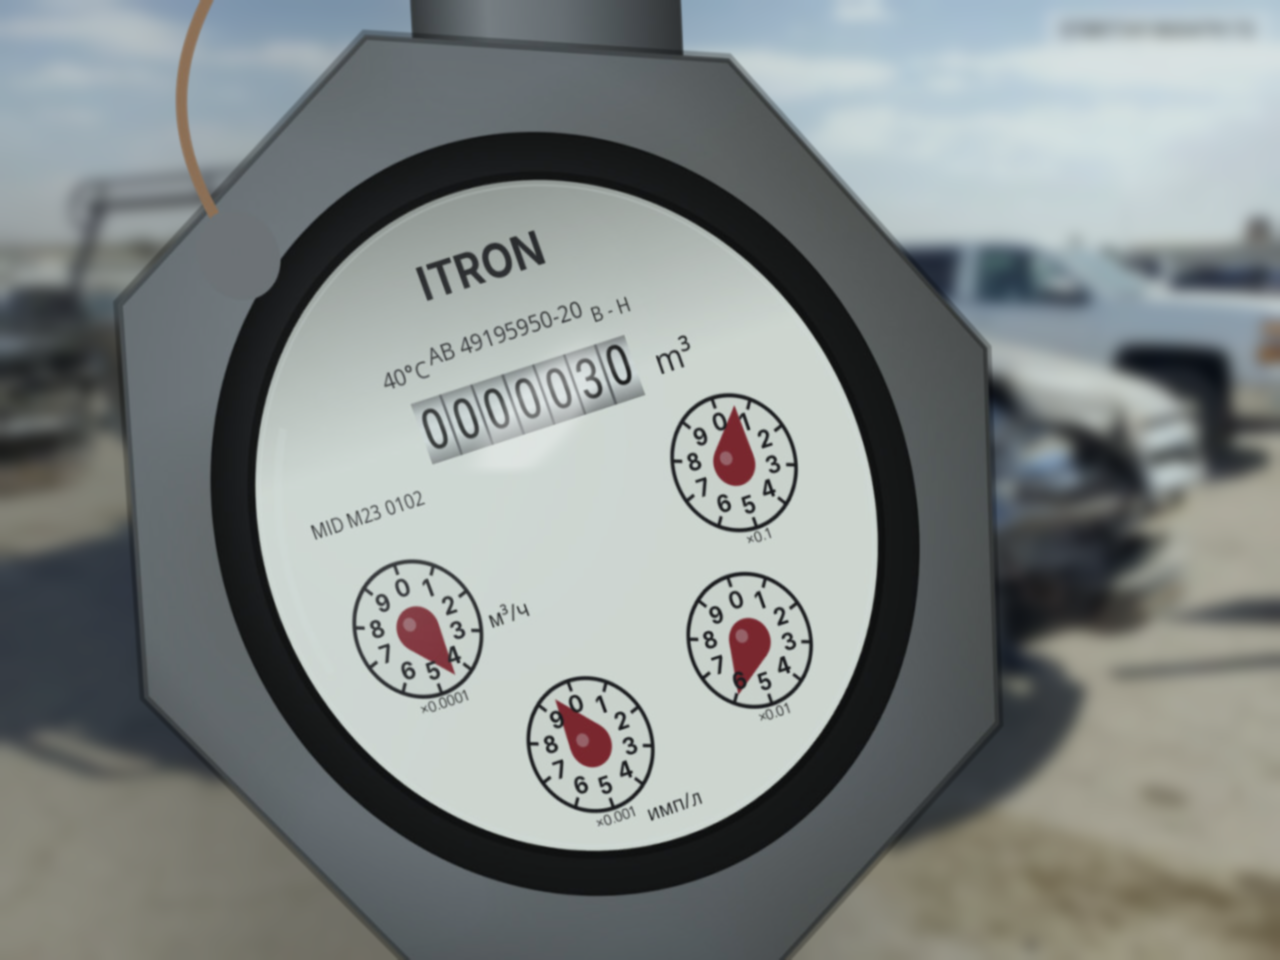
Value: **30.0594** m³
